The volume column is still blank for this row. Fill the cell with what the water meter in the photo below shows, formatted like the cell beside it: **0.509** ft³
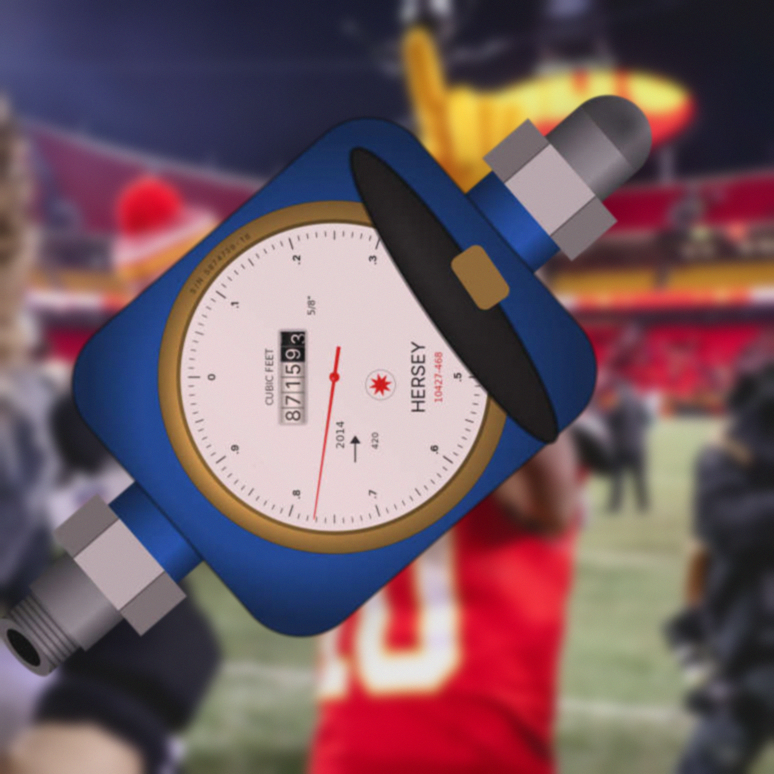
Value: **871592.77** ft³
